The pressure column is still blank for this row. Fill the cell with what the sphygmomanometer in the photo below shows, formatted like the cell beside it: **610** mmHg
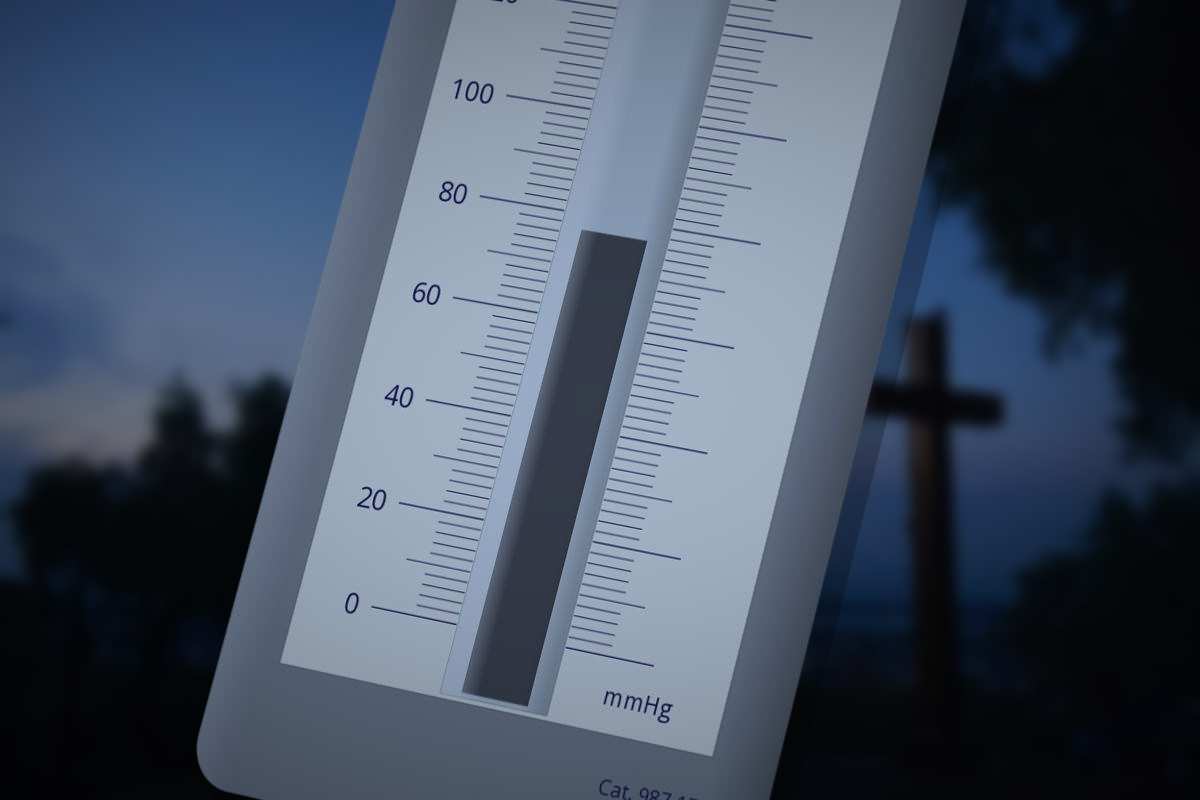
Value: **77** mmHg
